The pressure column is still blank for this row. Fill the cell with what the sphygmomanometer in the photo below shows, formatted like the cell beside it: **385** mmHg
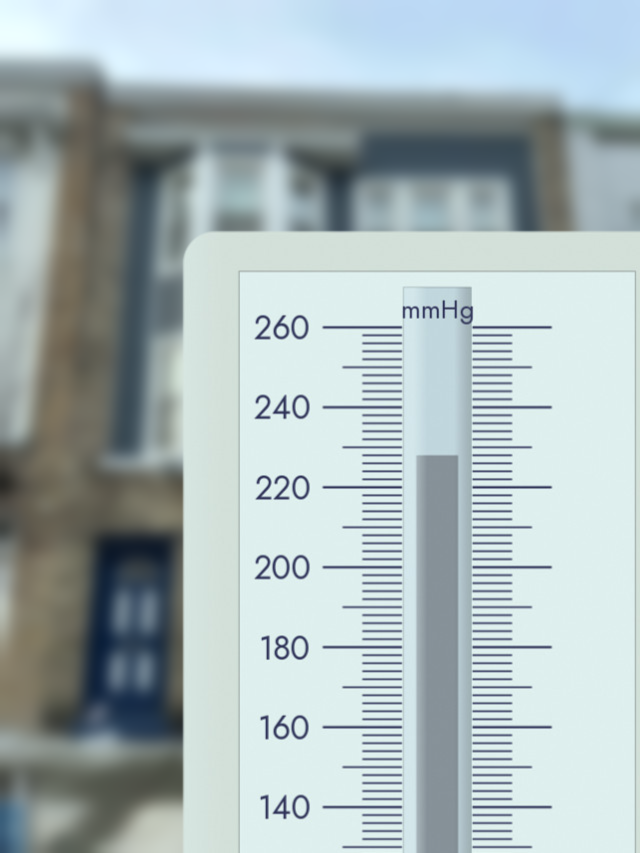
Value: **228** mmHg
